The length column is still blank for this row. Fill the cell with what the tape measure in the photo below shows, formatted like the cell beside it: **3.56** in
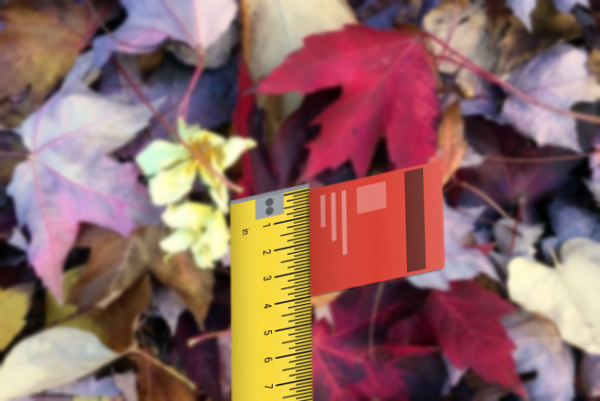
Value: **4** in
